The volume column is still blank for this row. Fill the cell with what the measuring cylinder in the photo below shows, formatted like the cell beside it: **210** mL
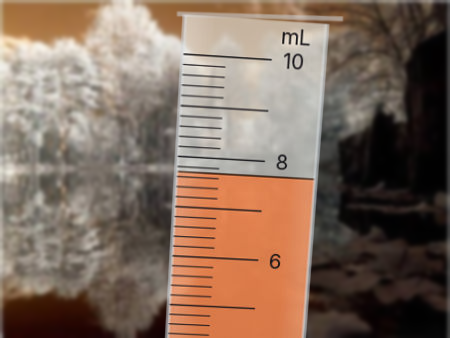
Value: **7.7** mL
